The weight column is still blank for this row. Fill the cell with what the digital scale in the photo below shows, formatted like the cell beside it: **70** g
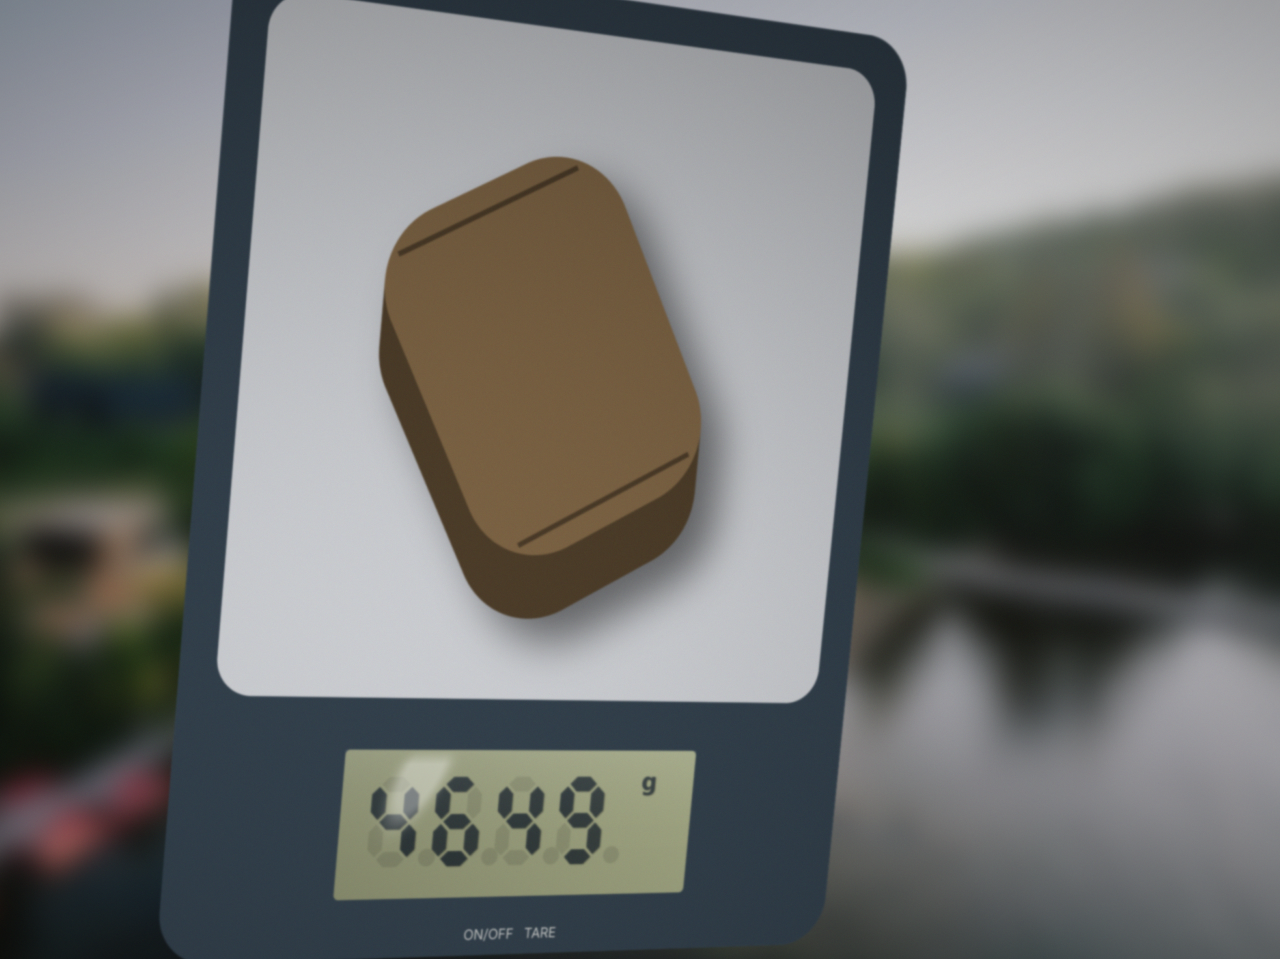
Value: **4649** g
